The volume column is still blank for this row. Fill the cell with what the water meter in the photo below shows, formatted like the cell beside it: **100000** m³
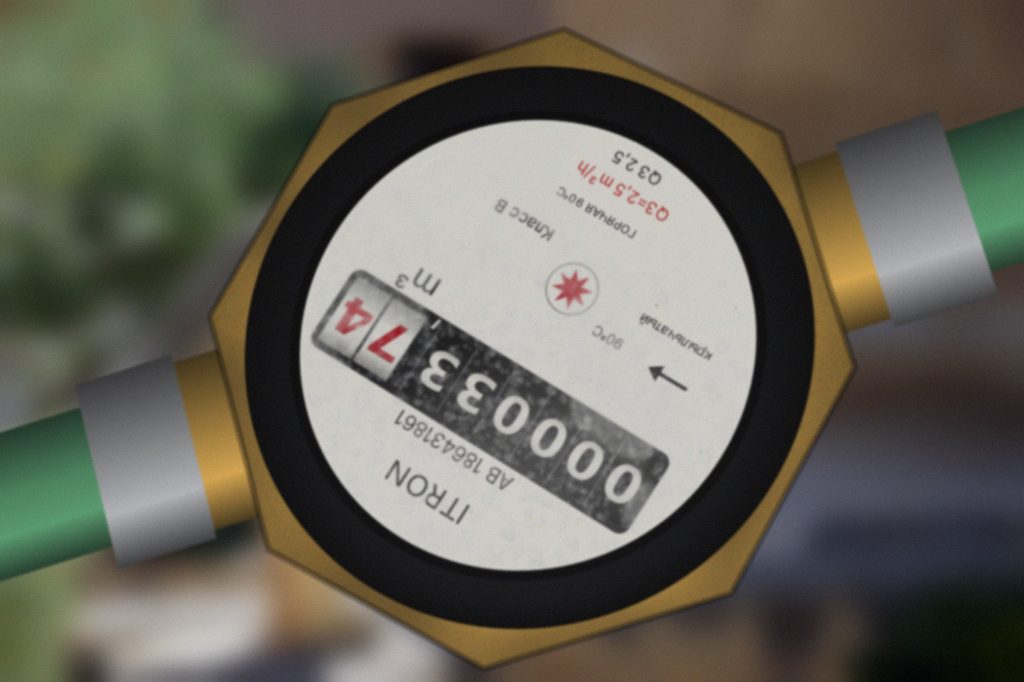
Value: **33.74** m³
